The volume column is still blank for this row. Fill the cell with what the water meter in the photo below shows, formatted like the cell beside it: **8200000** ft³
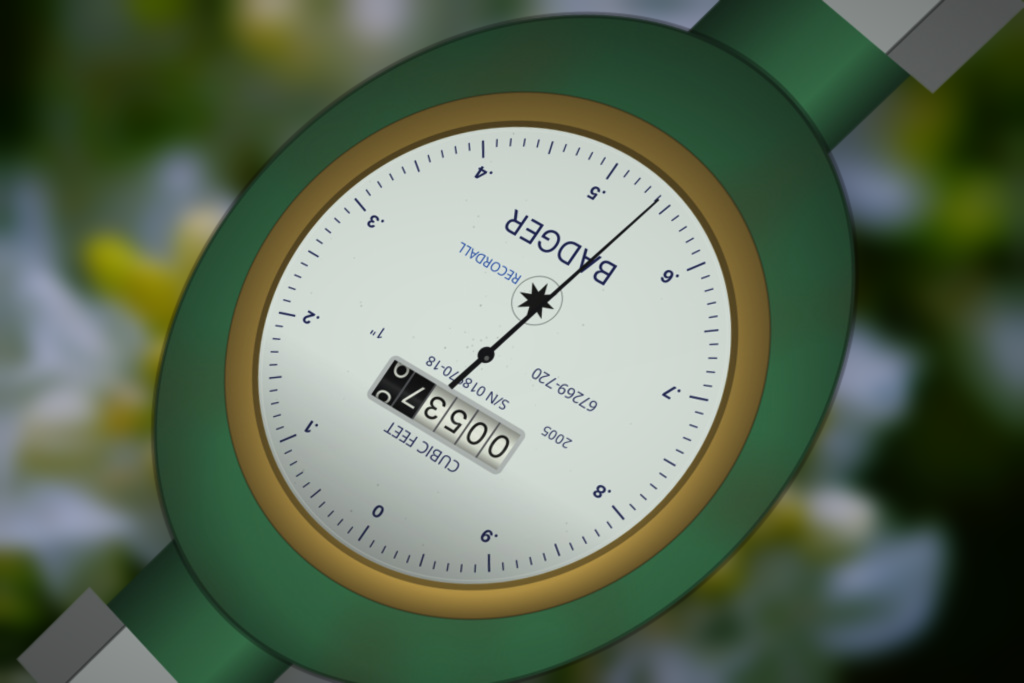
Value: **5378.54** ft³
